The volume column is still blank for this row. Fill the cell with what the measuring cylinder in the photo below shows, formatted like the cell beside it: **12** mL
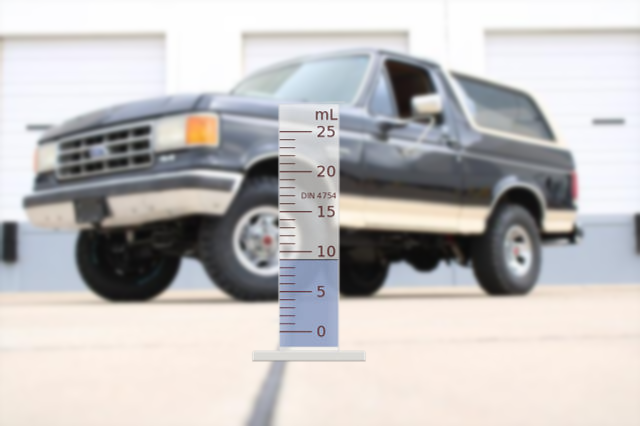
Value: **9** mL
